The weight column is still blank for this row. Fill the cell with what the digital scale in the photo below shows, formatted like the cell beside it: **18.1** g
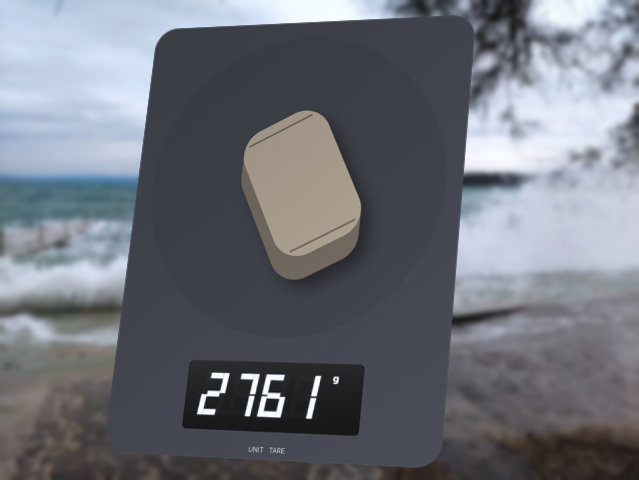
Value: **2761** g
